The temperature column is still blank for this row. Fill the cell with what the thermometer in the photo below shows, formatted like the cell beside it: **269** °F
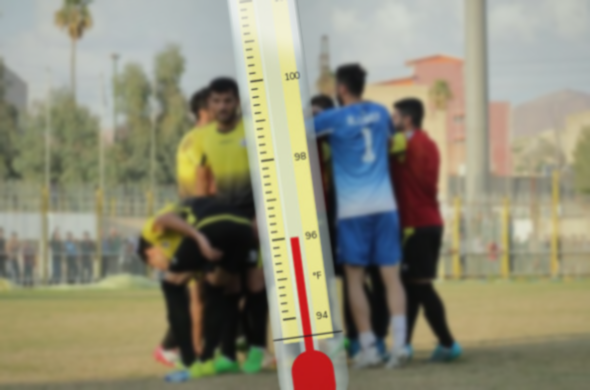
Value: **96** °F
